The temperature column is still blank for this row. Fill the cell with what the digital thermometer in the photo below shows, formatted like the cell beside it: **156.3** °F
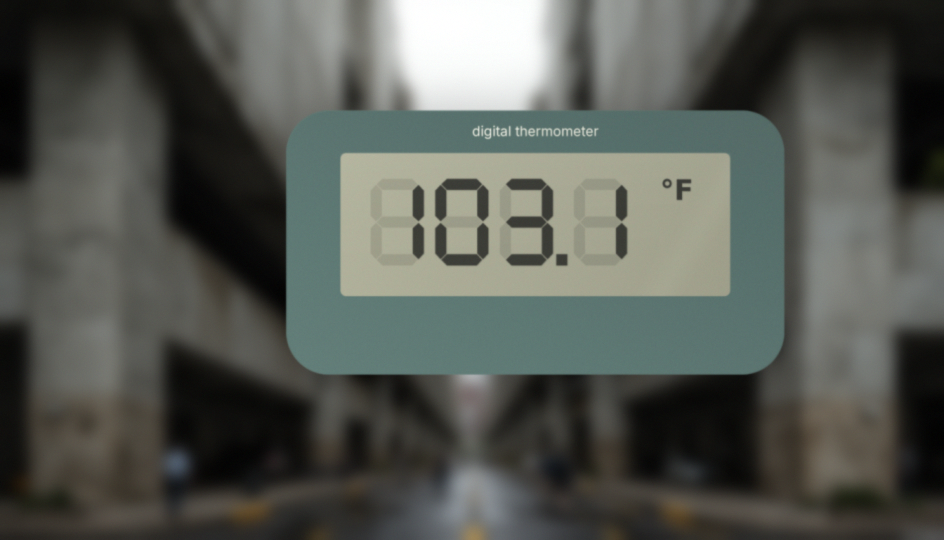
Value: **103.1** °F
